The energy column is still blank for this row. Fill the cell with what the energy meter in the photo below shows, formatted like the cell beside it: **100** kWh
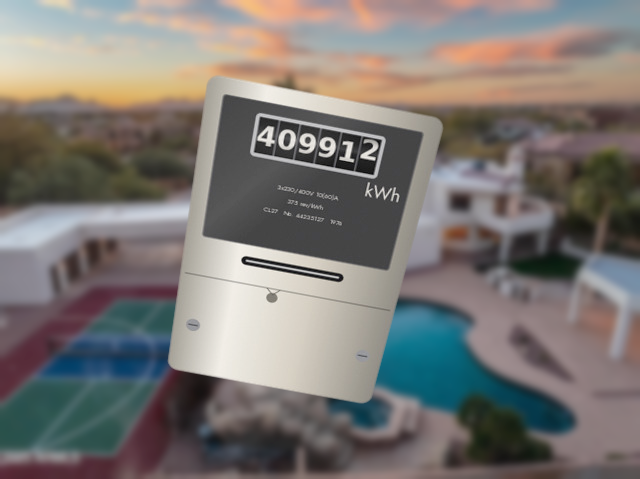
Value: **409912** kWh
